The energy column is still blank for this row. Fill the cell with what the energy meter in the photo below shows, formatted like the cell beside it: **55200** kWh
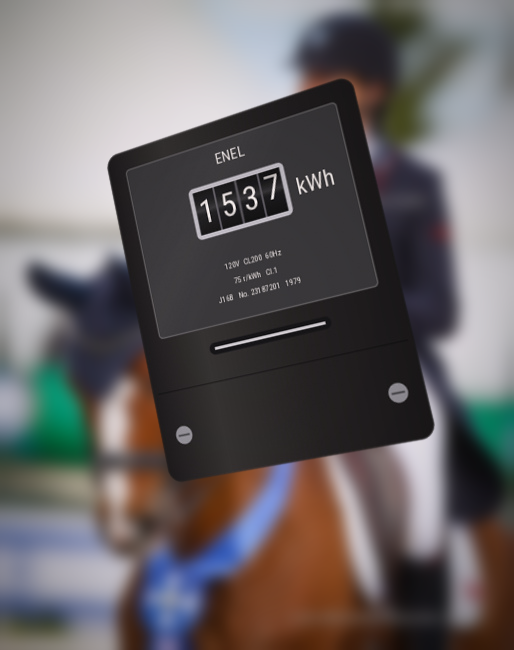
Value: **1537** kWh
